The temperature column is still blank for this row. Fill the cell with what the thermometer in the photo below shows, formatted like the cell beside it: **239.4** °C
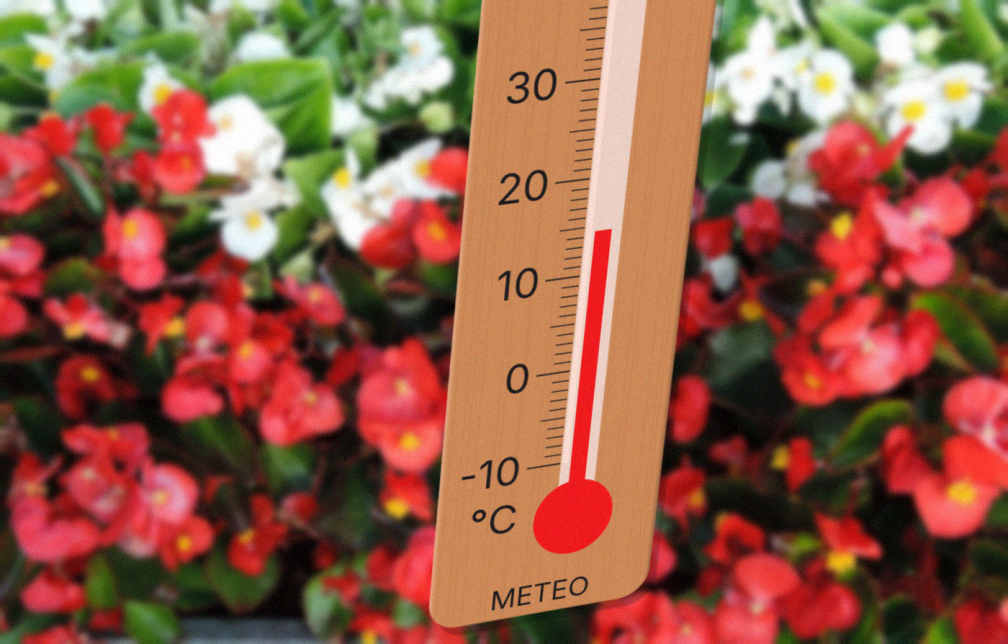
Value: **14.5** °C
